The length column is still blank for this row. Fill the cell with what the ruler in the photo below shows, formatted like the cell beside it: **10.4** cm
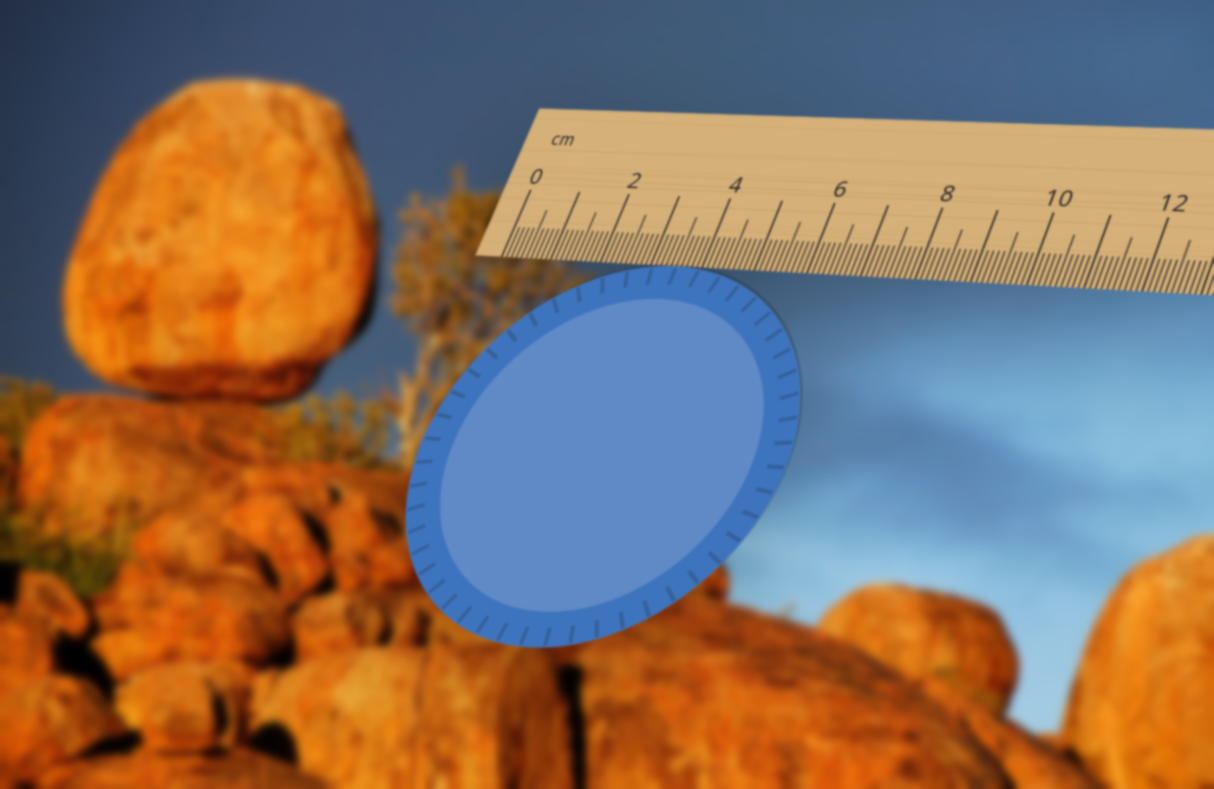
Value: **7** cm
